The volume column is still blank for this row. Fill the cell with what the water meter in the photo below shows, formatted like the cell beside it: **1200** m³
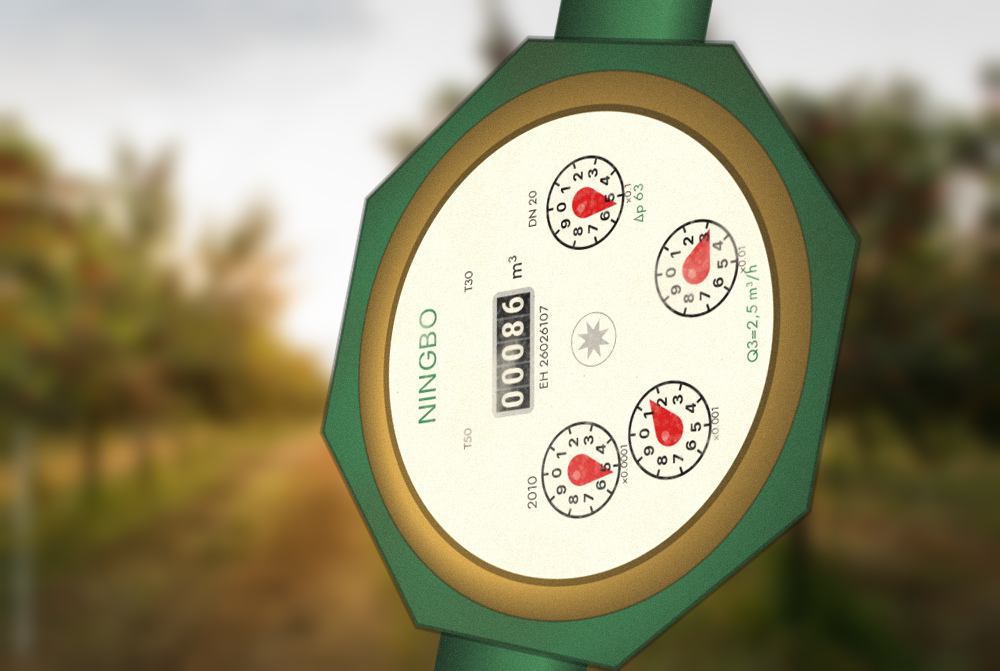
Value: **86.5315** m³
